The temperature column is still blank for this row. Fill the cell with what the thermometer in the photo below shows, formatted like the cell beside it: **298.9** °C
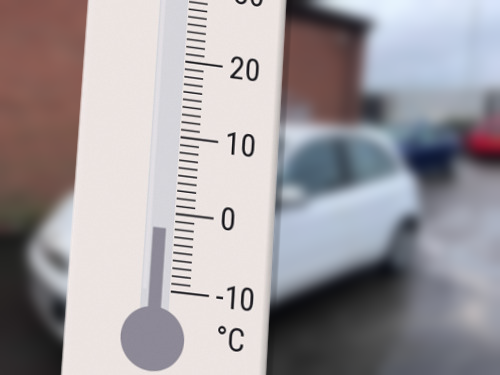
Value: **-2** °C
